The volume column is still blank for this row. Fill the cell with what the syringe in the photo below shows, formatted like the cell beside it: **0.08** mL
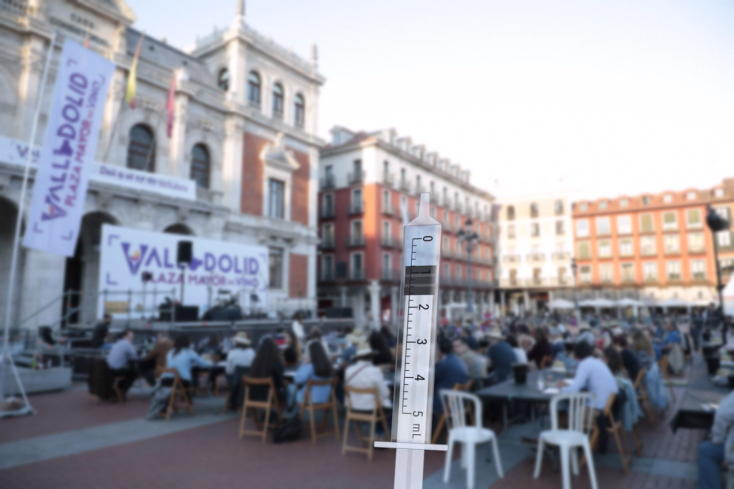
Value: **0.8** mL
